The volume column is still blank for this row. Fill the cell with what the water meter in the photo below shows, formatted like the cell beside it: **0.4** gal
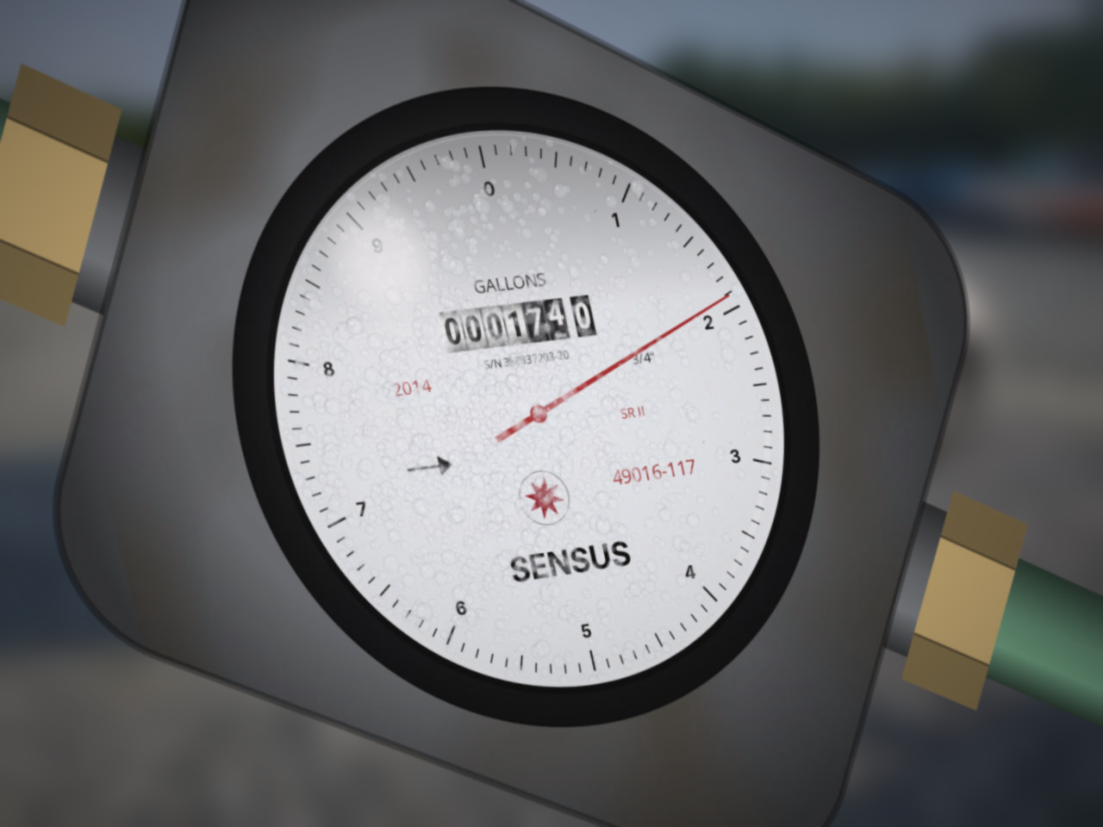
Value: **1741.9** gal
